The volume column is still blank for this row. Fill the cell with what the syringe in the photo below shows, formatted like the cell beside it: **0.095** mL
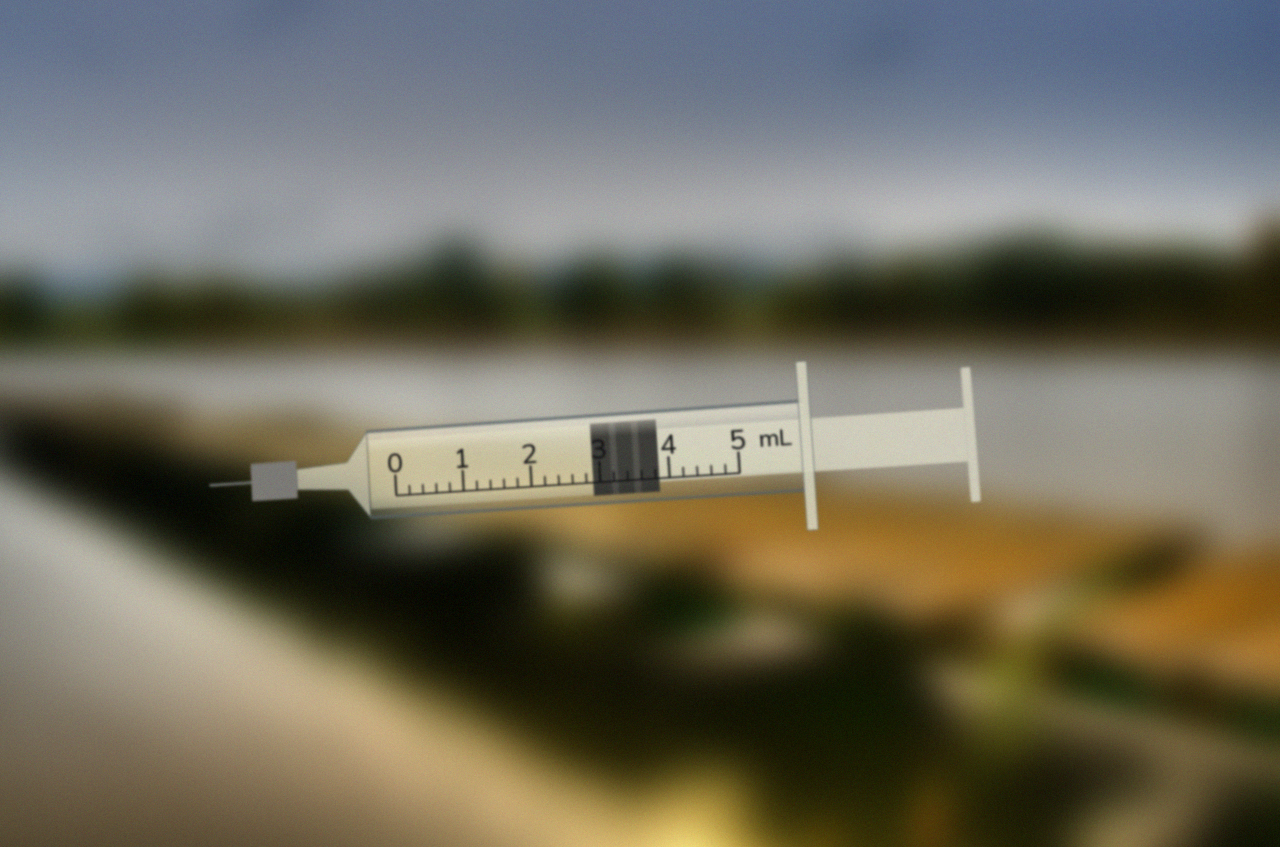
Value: **2.9** mL
